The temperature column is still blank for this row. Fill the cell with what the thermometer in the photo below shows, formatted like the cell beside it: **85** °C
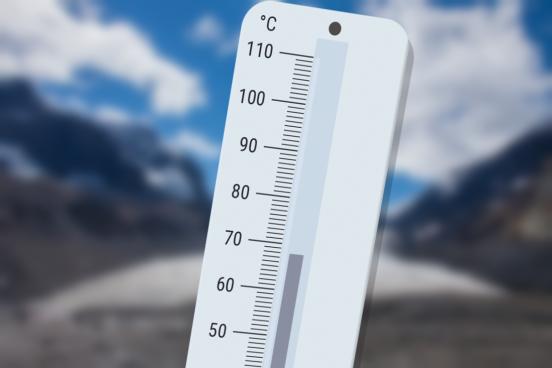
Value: **68** °C
